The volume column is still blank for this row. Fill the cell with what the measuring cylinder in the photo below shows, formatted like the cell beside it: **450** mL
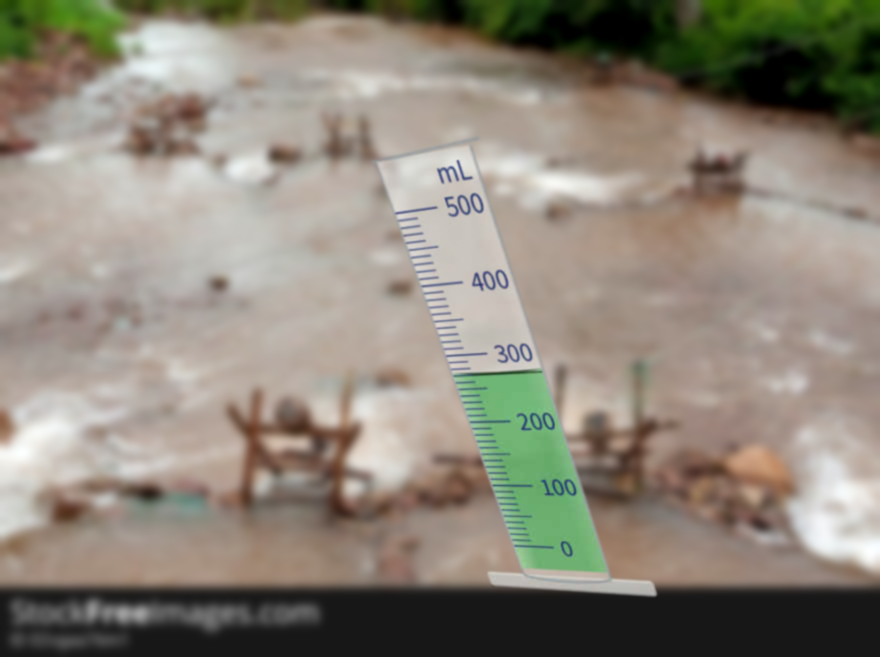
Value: **270** mL
